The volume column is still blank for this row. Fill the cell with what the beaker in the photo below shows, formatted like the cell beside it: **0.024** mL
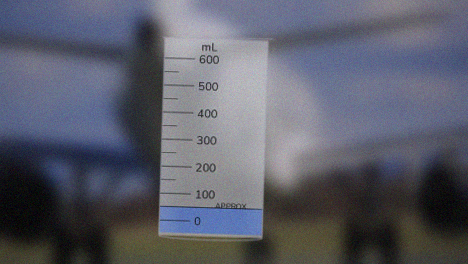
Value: **50** mL
